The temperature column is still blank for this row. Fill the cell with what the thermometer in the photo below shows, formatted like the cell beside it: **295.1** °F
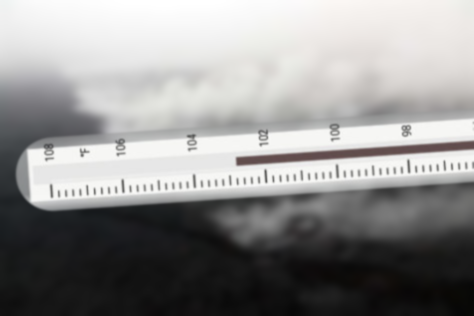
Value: **102.8** °F
